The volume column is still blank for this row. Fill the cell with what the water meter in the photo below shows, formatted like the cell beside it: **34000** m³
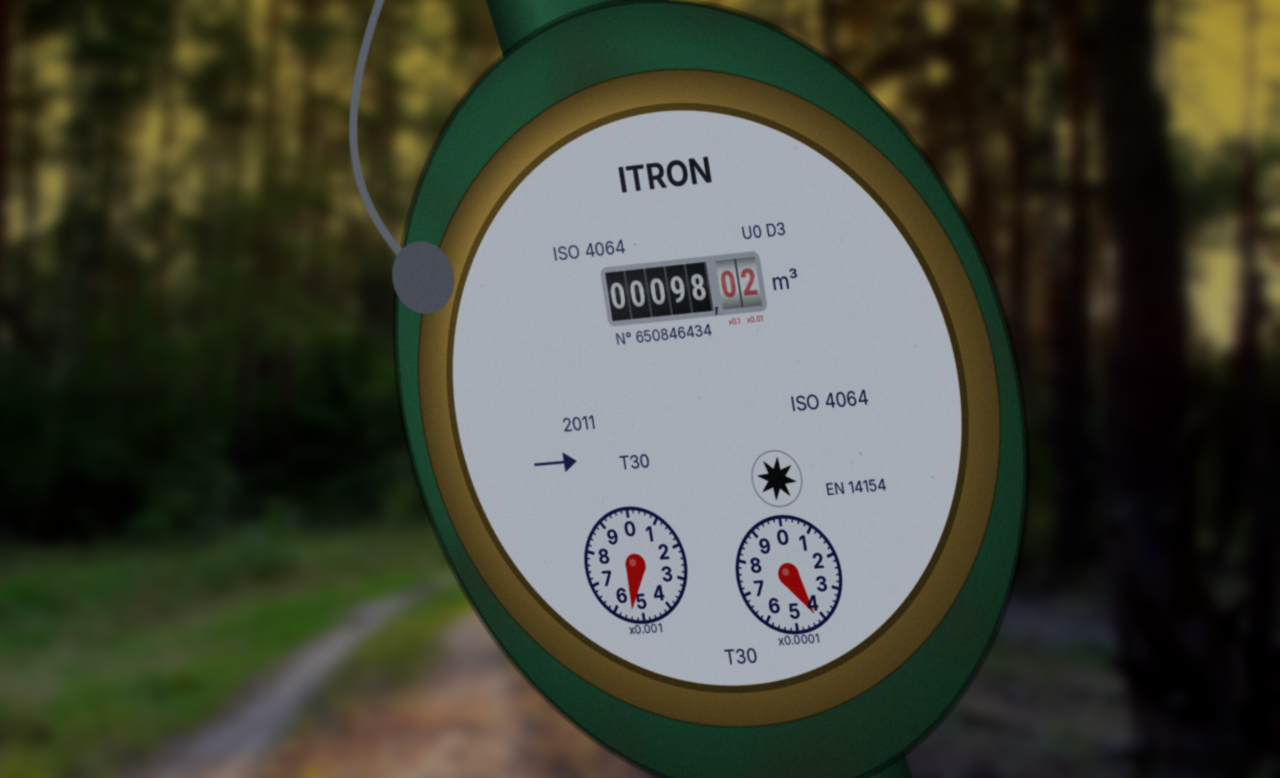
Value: **98.0254** m³
